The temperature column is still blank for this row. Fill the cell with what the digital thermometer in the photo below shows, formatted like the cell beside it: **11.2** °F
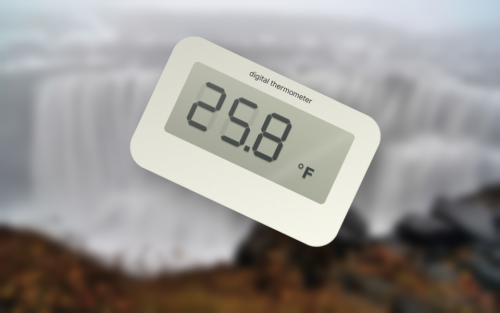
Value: **25.8** °F
